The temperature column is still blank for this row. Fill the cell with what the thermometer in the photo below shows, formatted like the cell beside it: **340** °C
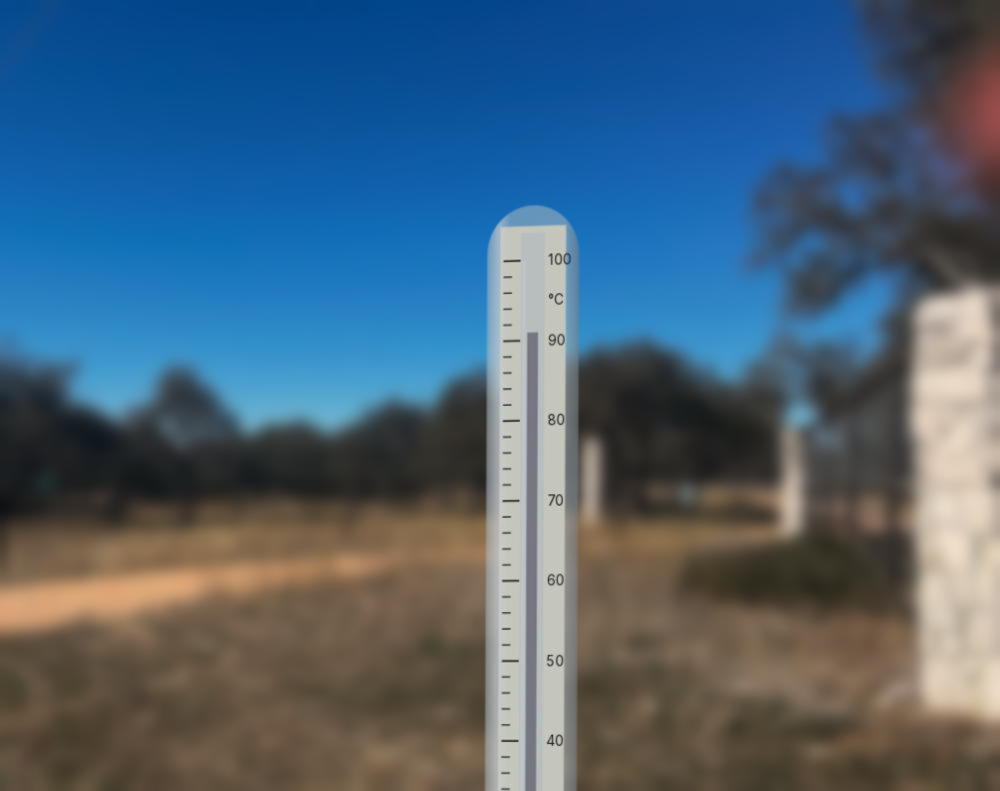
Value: **91** °C
